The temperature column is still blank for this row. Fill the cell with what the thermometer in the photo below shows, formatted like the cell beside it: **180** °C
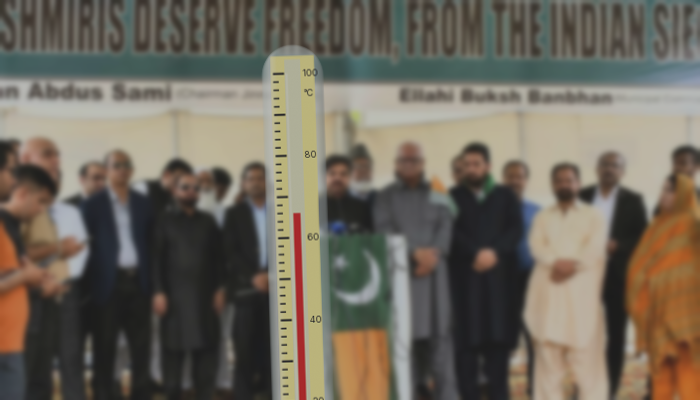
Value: **66** °C
